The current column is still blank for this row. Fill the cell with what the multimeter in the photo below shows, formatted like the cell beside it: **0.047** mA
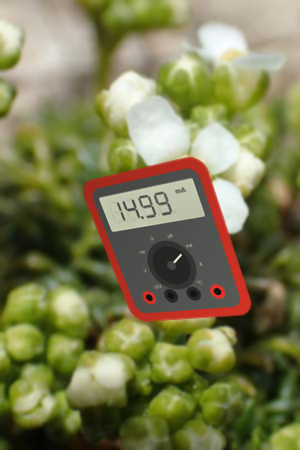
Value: **14.99** mA
